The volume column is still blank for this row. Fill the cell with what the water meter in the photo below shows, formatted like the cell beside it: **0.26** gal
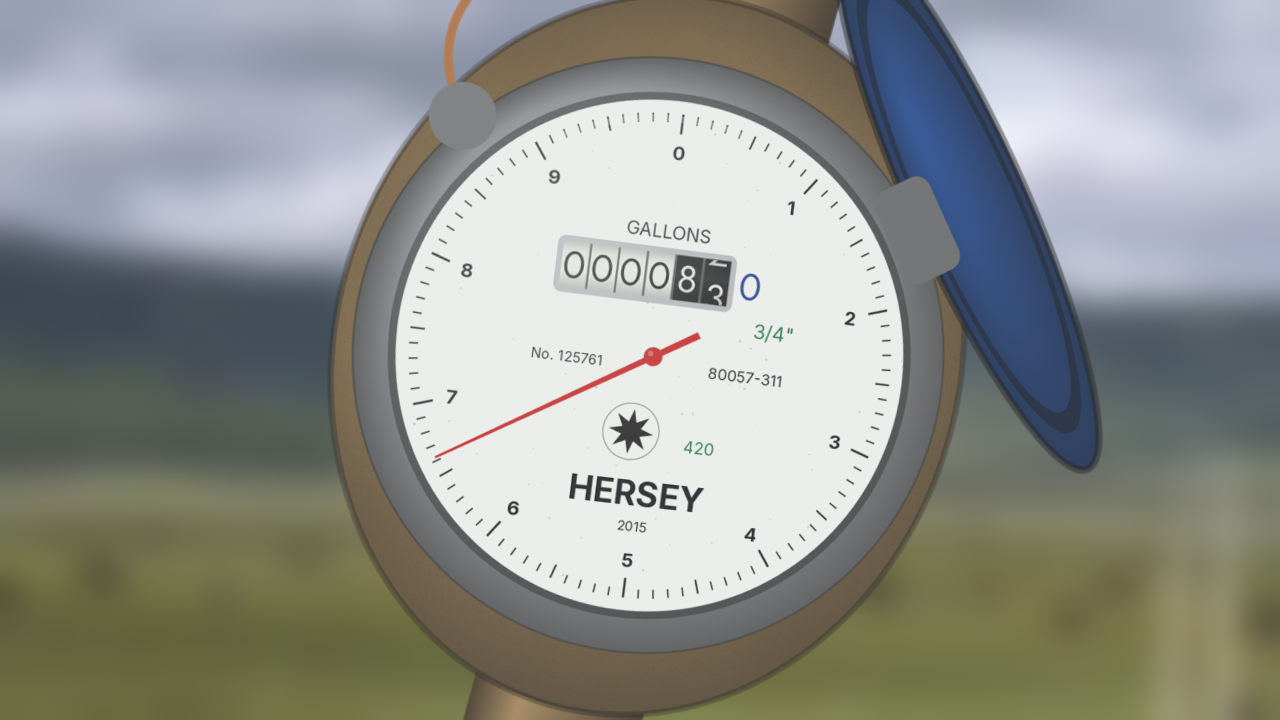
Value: **826.6** gal
